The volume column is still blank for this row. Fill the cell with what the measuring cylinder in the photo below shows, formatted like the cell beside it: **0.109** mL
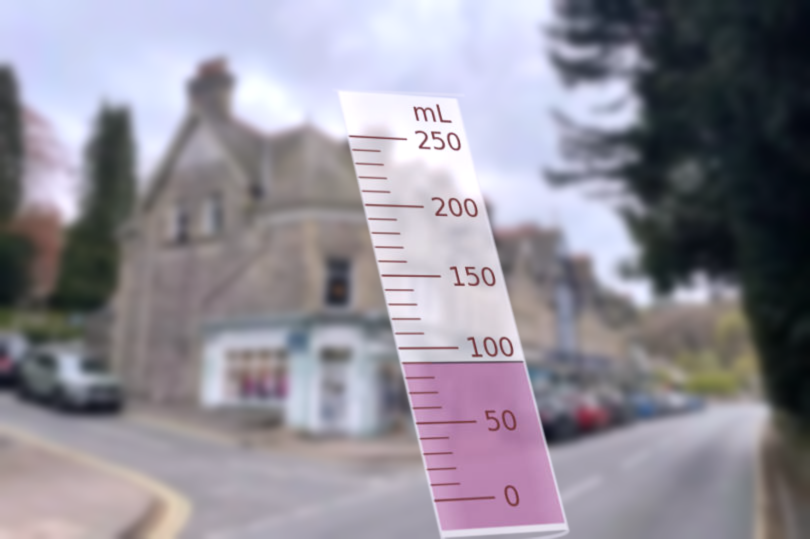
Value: **90** mL
